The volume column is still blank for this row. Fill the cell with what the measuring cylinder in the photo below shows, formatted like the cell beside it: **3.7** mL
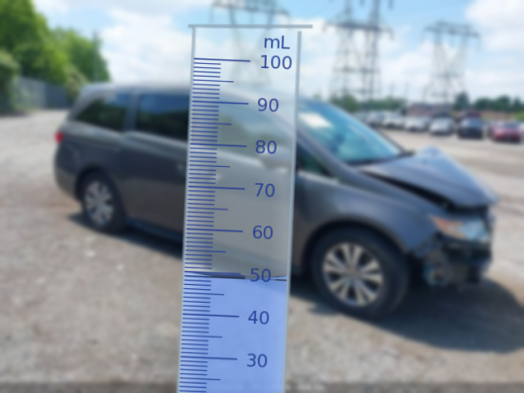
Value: **49** mL
